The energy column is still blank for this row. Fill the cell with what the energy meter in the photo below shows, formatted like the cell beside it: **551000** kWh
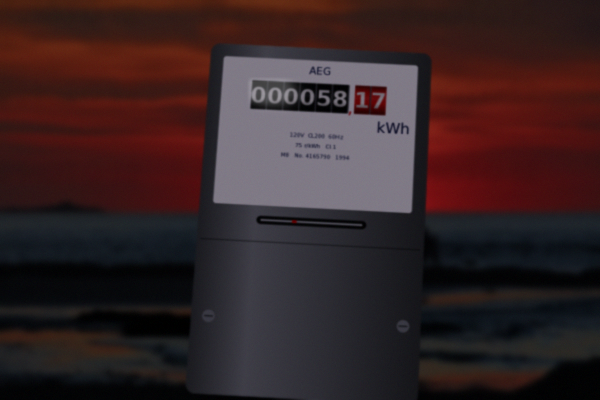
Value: **58.17** kWh
